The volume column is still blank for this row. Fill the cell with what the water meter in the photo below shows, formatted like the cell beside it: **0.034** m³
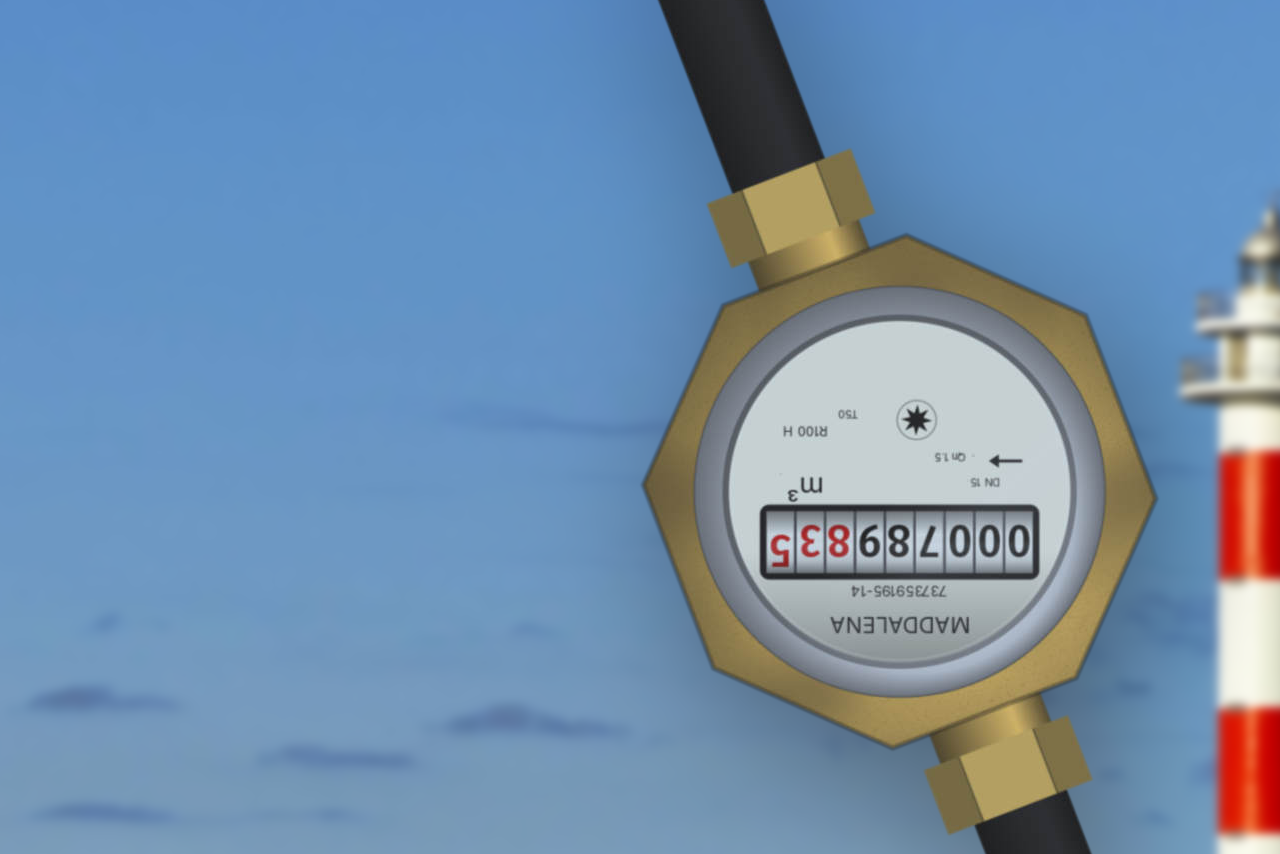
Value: **789.835** m³
